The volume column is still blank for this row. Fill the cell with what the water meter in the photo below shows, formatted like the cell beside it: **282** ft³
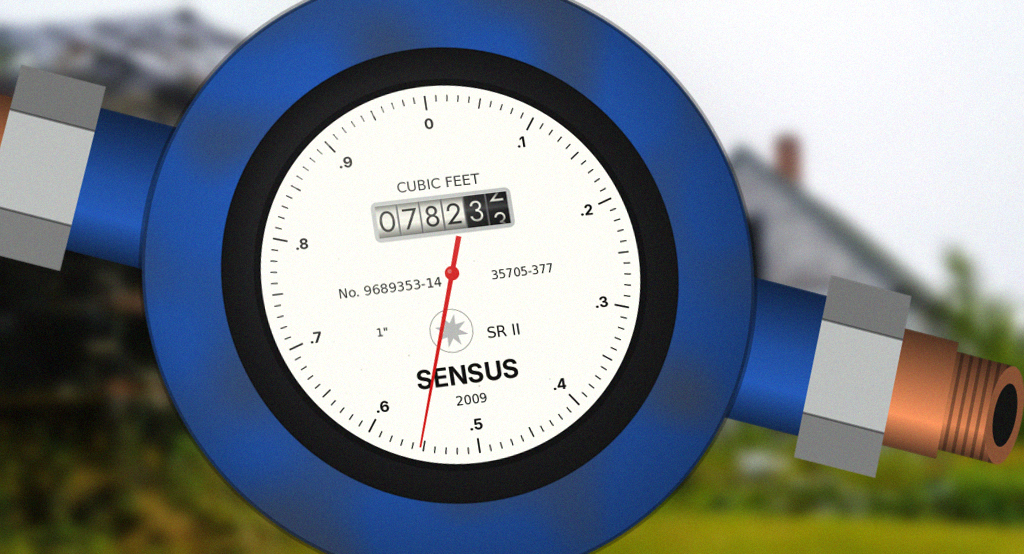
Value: **78232.55** ft³
